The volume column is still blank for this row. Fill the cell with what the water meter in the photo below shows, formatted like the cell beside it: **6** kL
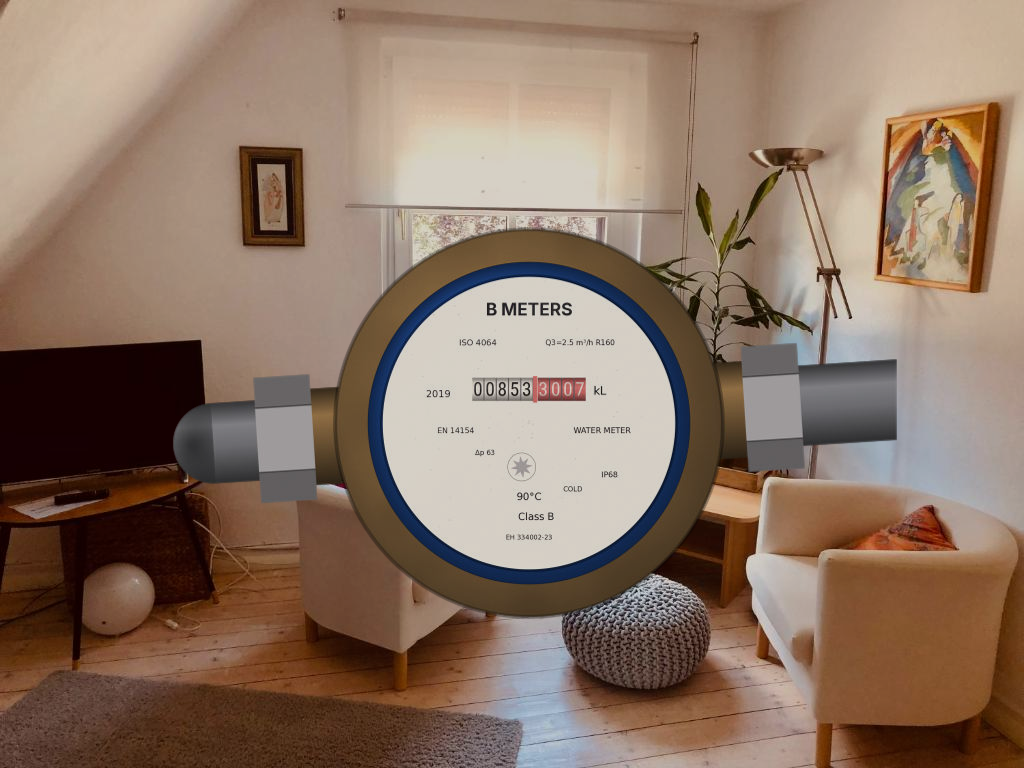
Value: **853.3007** kL
